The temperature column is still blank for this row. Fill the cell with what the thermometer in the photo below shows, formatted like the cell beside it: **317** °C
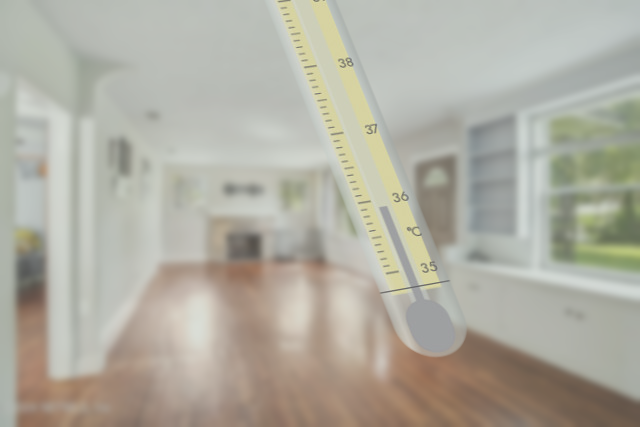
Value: **35.9** °C
